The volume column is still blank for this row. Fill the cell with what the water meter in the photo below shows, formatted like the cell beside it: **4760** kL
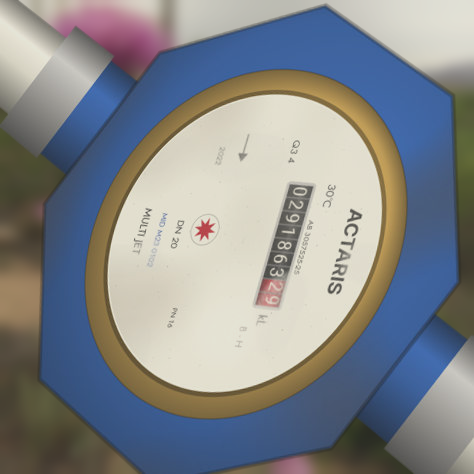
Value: **291863.29** kL
